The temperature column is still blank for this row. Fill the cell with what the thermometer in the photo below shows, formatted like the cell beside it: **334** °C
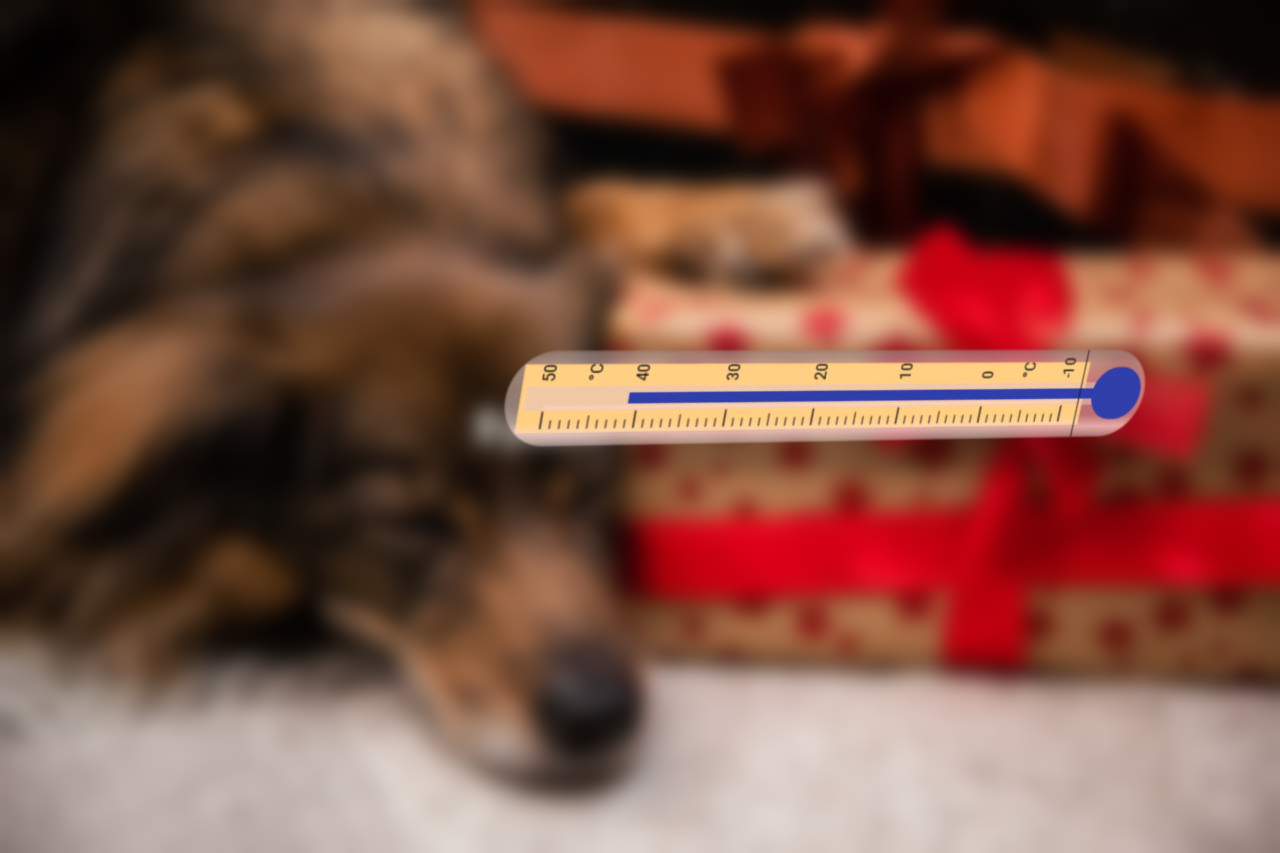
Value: **41** °C
